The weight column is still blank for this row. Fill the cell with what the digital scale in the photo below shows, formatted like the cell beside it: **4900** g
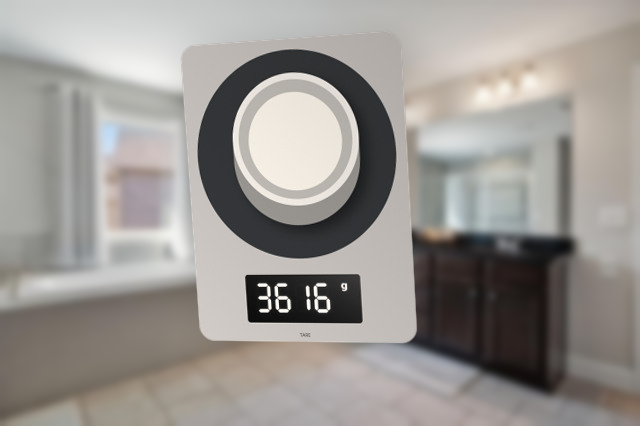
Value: **3616** g
